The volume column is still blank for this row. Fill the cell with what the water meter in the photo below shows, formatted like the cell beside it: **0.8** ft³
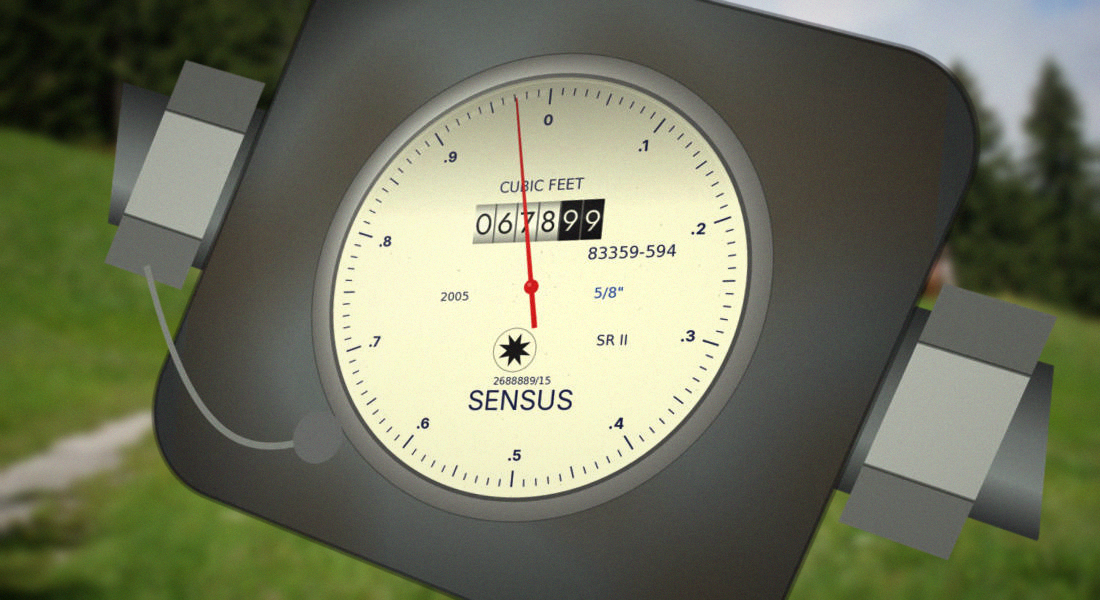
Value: **67898.97** ft³
